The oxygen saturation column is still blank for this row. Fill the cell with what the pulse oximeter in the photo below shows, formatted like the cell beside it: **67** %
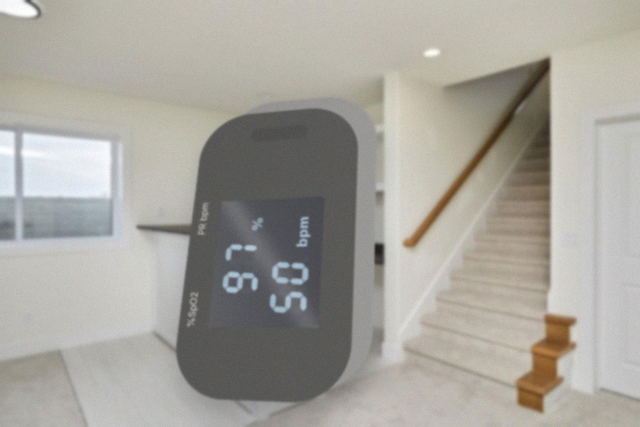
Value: **97** %
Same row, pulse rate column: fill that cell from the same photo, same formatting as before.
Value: **50** bpm
